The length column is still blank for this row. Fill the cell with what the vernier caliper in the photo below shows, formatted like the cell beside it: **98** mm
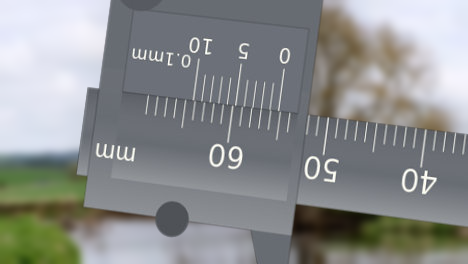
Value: **55.2** mm
